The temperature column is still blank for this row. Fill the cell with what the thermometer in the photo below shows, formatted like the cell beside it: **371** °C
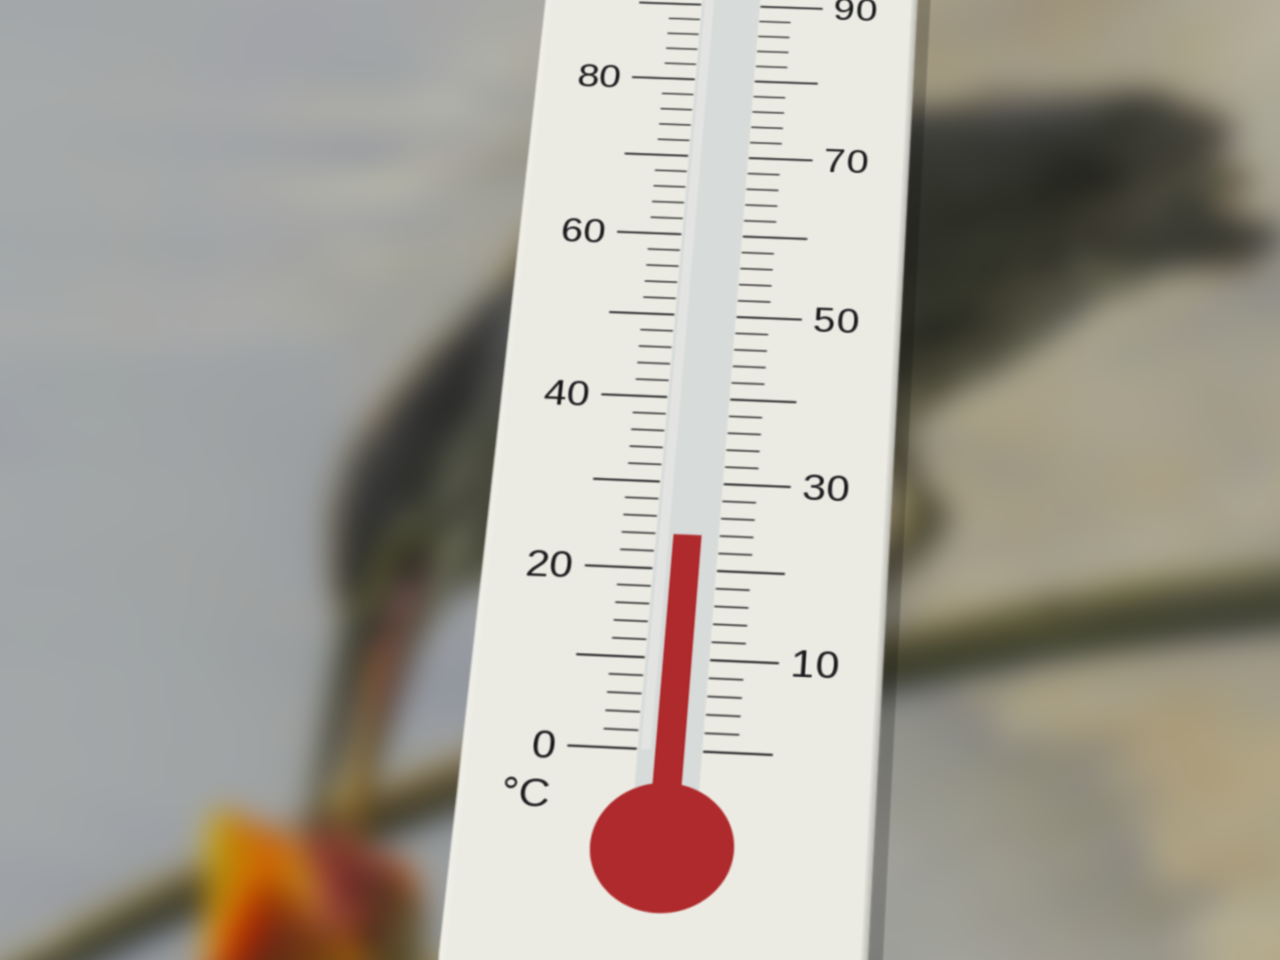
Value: **24** °C
